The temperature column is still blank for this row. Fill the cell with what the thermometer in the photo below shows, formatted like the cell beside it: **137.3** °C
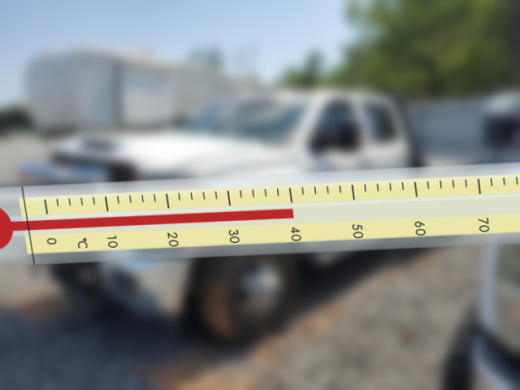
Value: **40** °C
